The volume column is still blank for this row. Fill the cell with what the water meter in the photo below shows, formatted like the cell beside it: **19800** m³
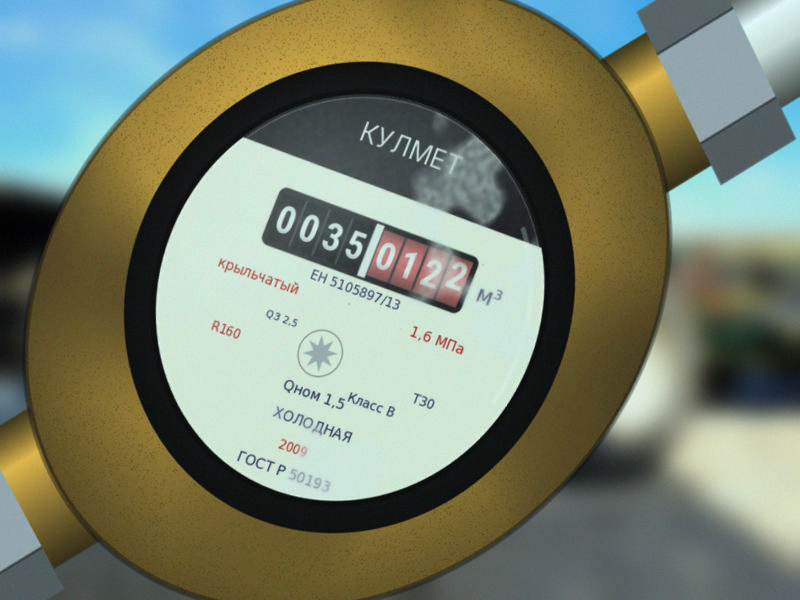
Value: **35.0122** m³
